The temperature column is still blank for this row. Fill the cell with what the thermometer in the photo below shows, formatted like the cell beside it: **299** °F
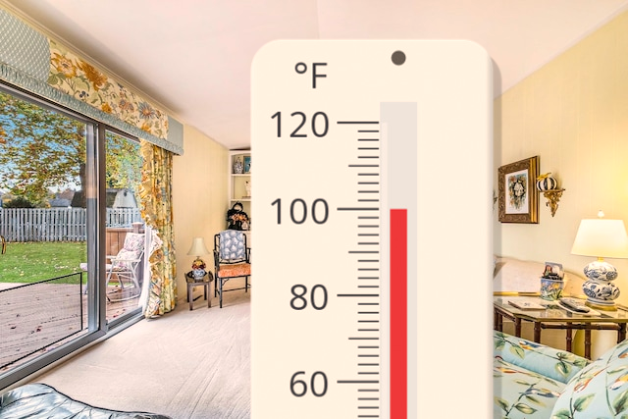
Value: **100** °F
